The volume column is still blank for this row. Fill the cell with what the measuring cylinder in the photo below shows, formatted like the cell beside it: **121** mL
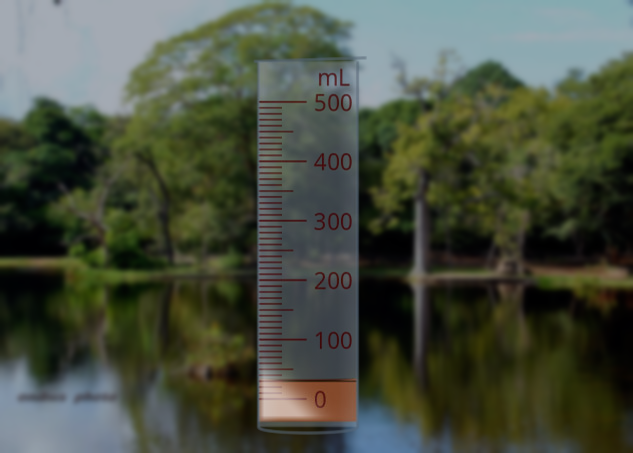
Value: **30** mL
